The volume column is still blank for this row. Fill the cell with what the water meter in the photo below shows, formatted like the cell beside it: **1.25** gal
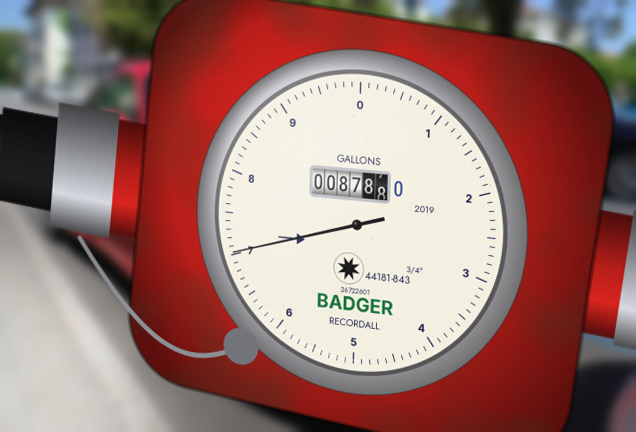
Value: **87877.0** gal
